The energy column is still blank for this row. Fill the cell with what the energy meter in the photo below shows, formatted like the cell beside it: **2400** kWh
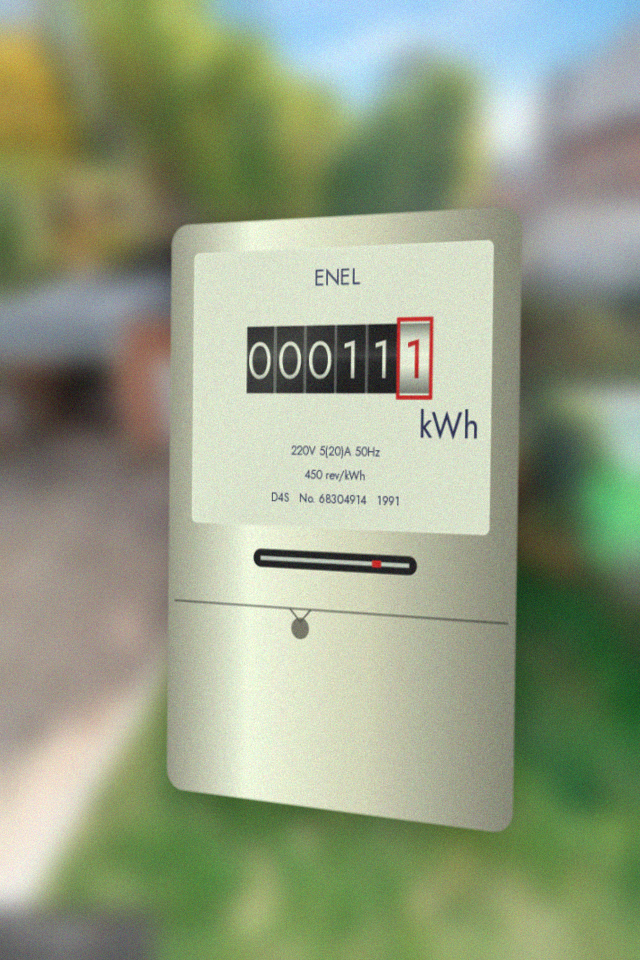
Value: **11.1** kWh
